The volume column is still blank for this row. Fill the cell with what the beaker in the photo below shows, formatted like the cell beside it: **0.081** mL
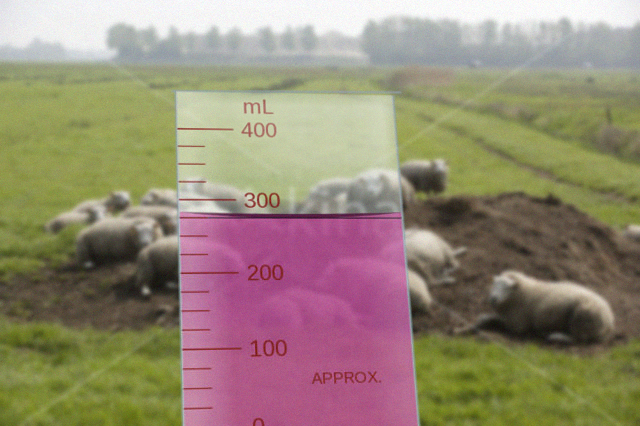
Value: **275** mL
